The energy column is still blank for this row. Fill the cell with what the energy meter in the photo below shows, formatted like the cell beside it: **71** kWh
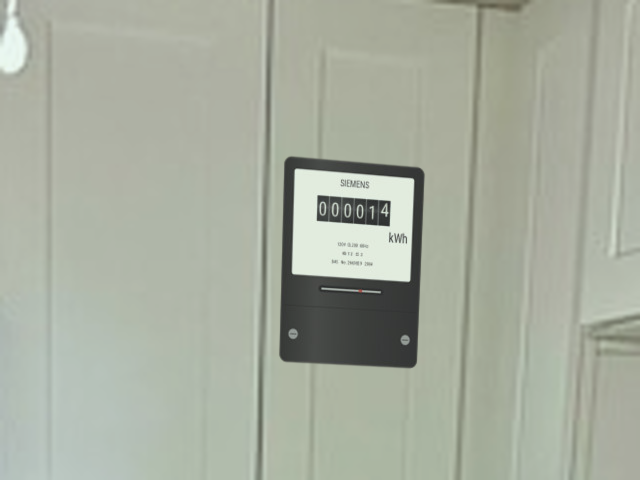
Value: **14** kWh
